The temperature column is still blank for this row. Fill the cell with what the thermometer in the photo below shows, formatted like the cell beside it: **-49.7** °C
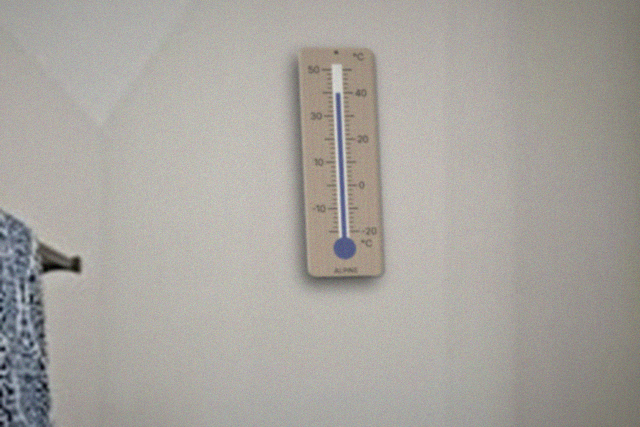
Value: **40** °C
